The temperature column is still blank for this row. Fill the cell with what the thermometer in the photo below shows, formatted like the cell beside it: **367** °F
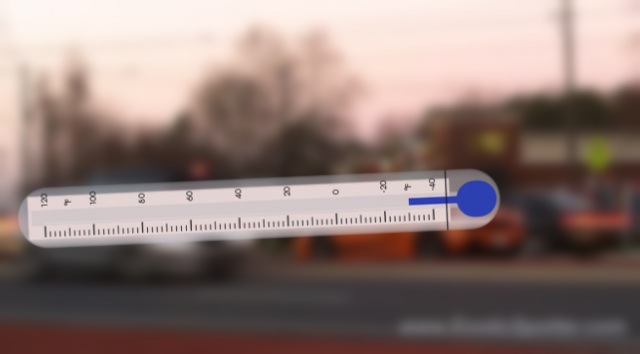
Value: **-30** °F
